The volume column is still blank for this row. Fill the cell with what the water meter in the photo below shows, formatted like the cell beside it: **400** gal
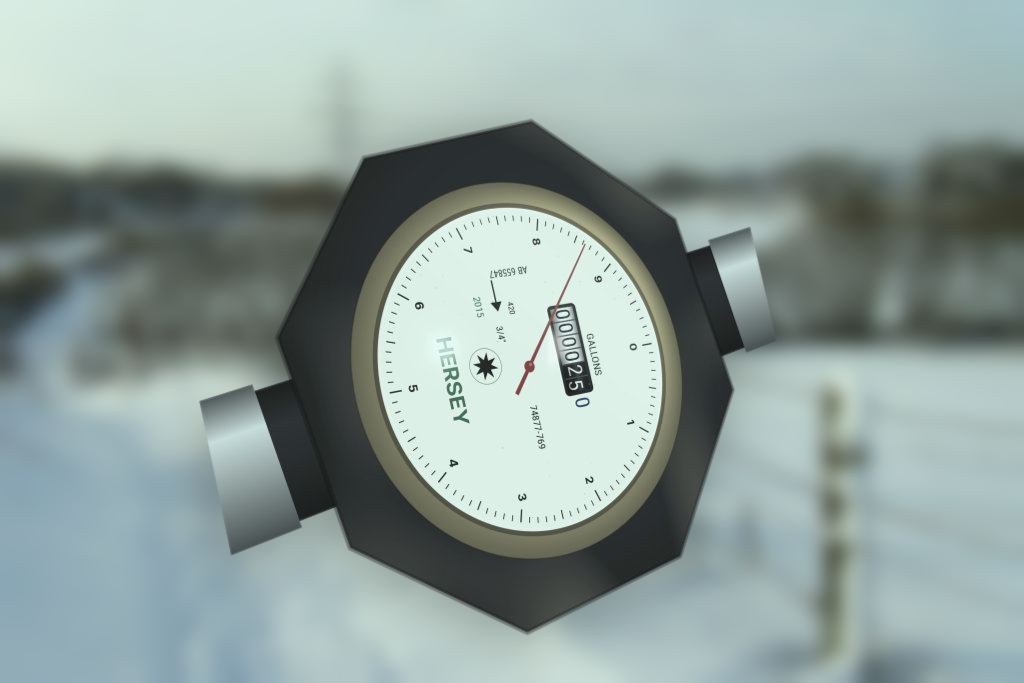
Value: **248.6** gal
